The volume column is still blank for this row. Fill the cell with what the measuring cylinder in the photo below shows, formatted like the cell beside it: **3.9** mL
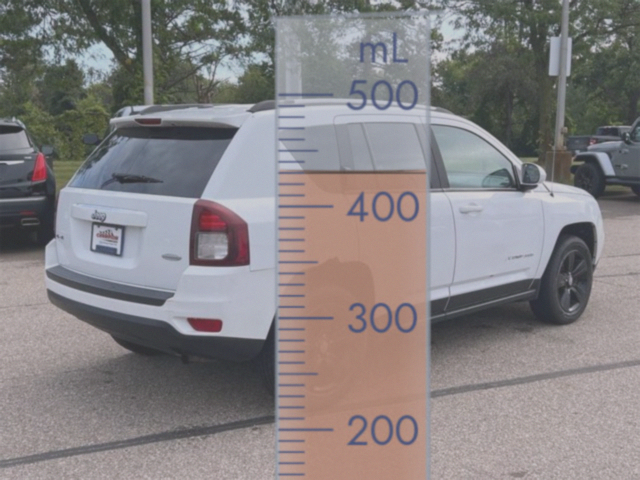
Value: **430** mL
